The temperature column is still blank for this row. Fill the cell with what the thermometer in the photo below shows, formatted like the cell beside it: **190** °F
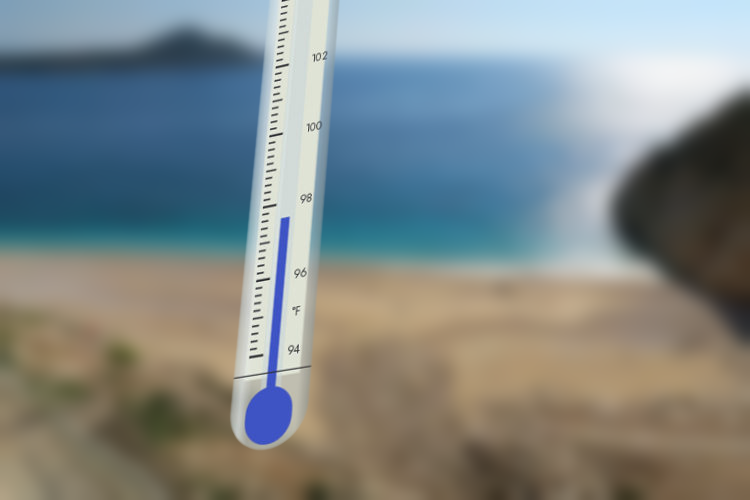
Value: **97.6** °F
